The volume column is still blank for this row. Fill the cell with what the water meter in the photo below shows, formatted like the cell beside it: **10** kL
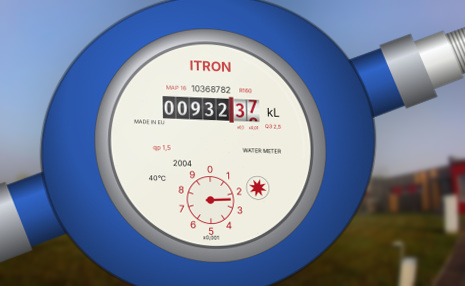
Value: **932.372** kL
